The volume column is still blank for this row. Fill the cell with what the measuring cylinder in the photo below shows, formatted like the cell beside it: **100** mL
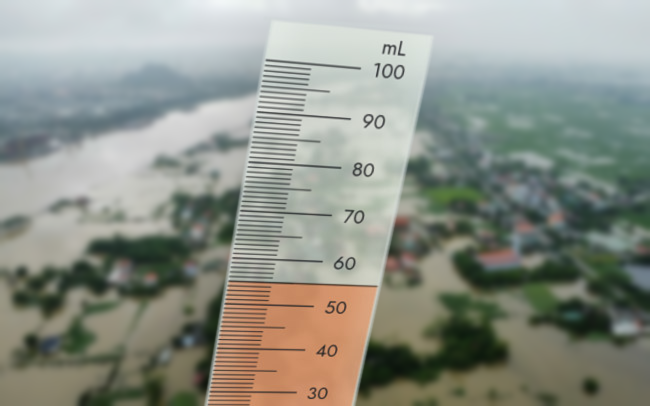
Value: **55** mL
